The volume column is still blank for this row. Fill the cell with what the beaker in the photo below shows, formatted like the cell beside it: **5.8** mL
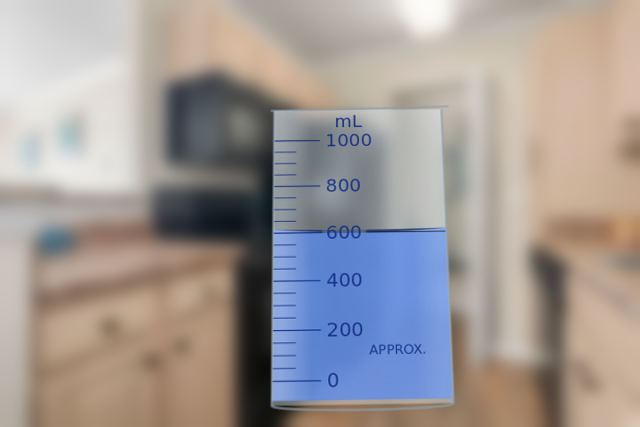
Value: **600** mL
